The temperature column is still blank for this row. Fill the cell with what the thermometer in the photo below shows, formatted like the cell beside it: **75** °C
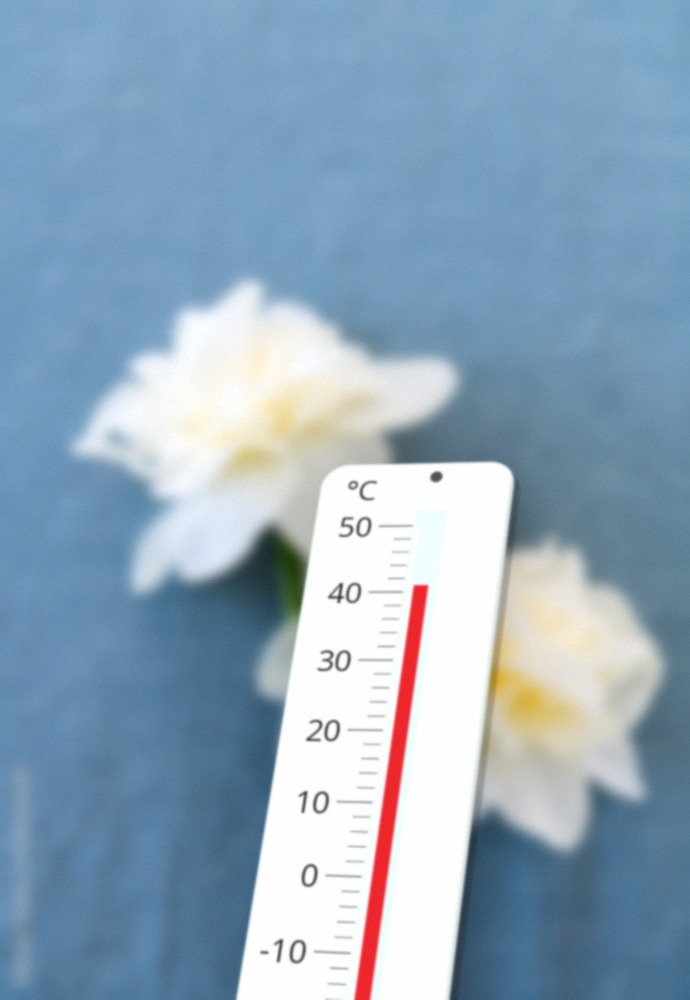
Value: **41** °C
